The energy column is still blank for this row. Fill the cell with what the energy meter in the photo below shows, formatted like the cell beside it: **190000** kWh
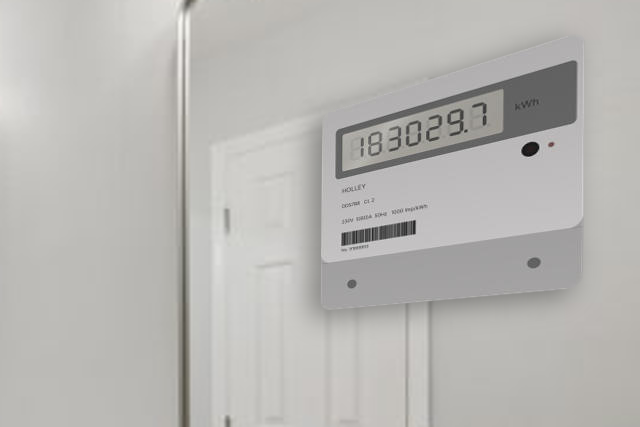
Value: **183029.7** kWh
